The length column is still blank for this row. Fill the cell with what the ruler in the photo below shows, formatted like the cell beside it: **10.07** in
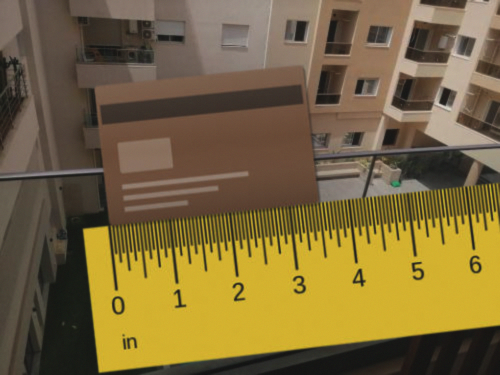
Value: **3.5** in
